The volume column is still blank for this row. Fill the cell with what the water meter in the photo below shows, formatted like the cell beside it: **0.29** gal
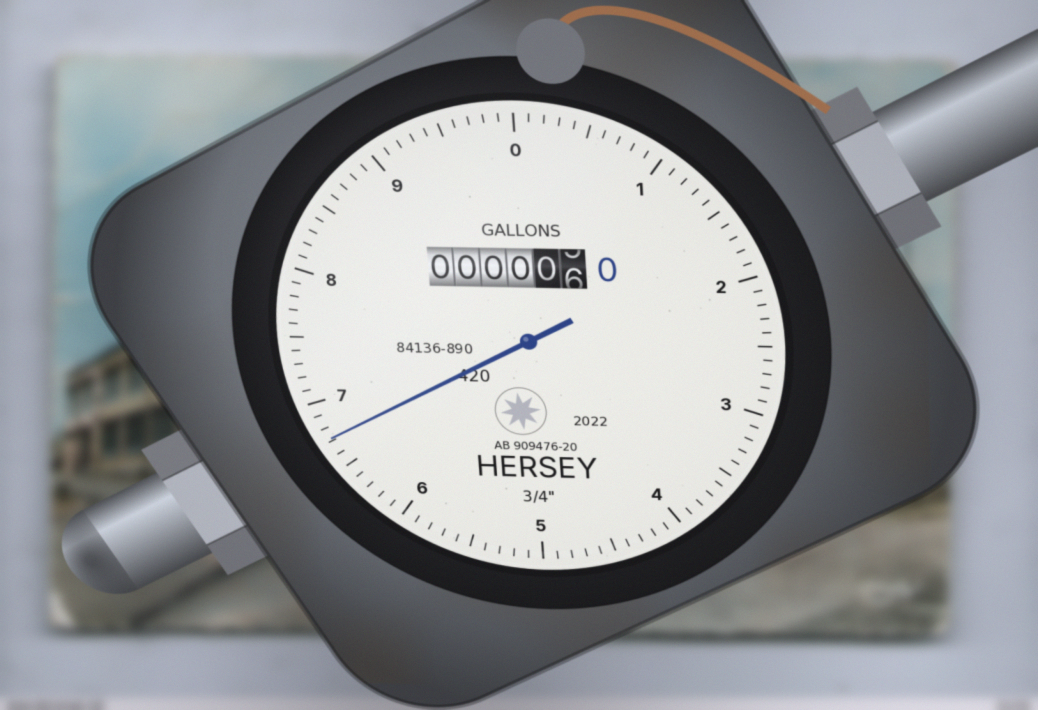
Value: **56.7** gal
